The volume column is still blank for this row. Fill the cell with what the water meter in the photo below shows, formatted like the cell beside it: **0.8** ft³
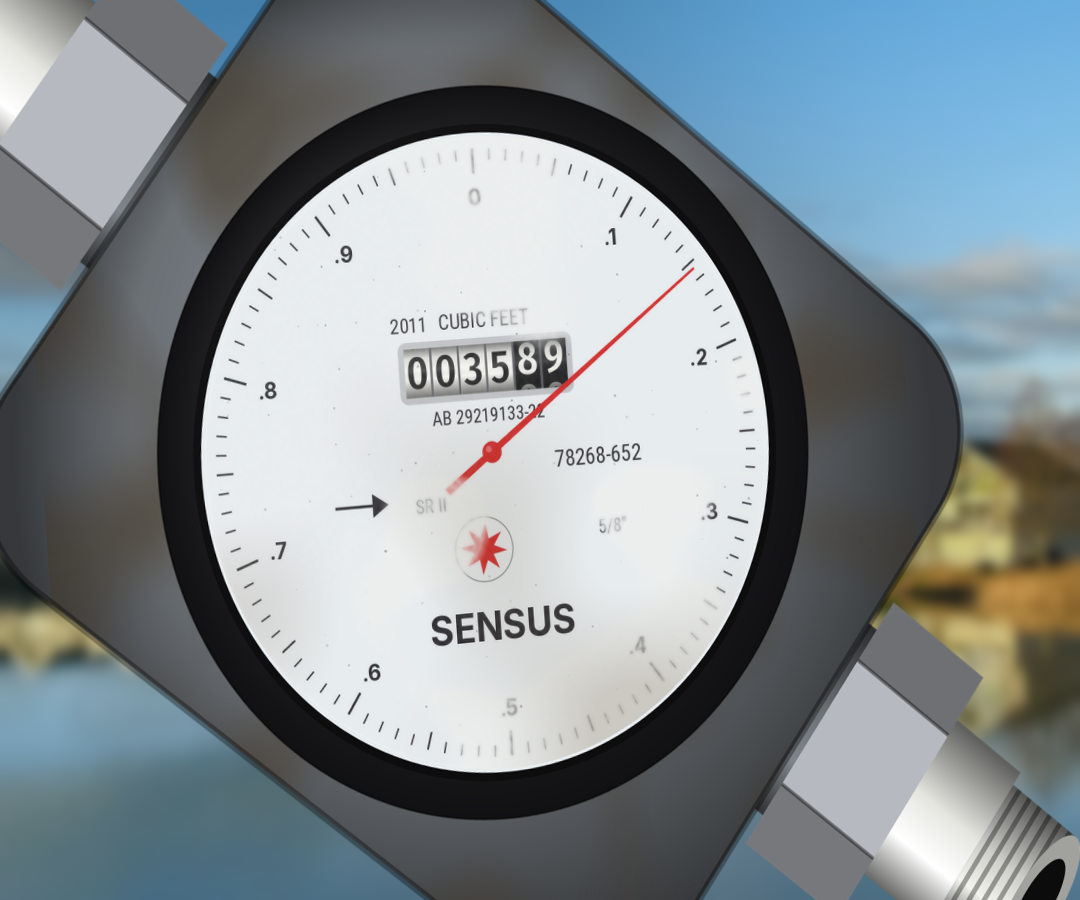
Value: **3589.15** ft³
